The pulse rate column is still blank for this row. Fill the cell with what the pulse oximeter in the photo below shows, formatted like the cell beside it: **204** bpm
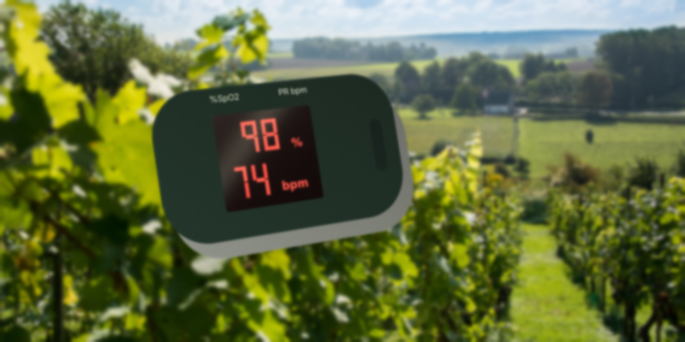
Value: **74** bpm
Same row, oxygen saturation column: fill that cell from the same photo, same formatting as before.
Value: **98** %
